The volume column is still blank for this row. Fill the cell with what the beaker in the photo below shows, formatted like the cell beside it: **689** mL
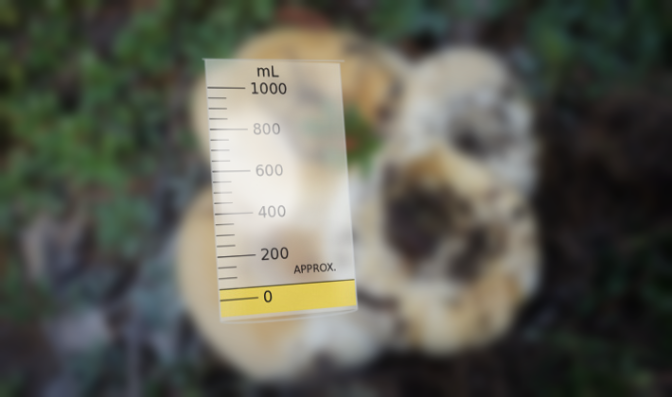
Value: **50** mL
